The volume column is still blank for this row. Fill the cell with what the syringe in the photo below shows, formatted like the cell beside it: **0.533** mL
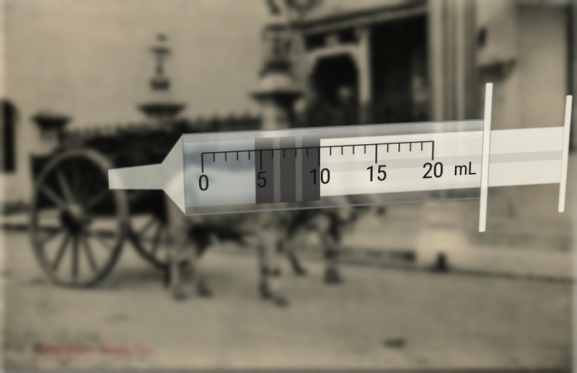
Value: **4.5** mL
